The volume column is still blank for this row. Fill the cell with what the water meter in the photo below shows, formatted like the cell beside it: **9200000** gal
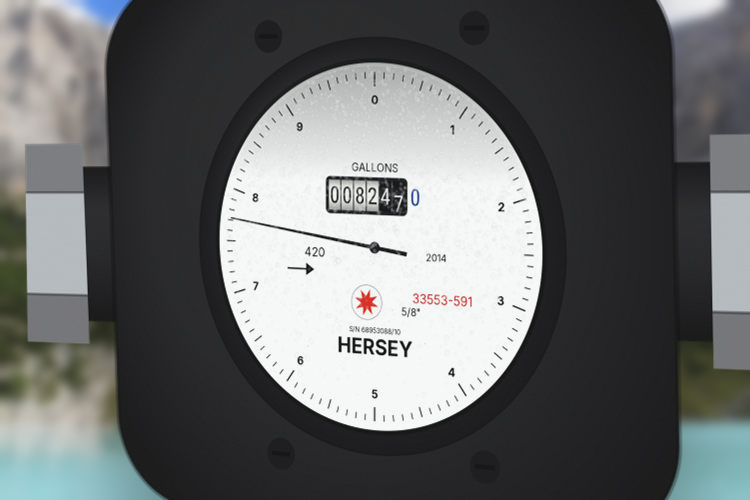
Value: **82467.7** gal
